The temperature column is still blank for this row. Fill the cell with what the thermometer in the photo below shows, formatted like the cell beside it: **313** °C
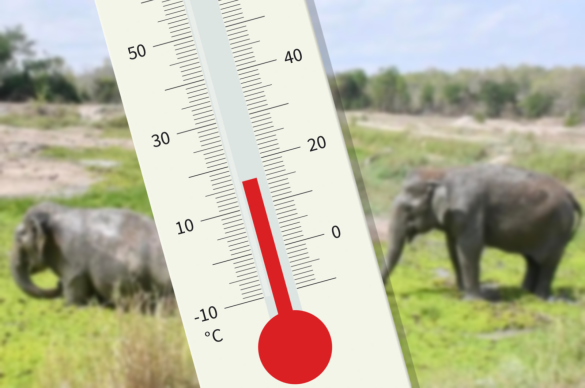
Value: **16** °C
